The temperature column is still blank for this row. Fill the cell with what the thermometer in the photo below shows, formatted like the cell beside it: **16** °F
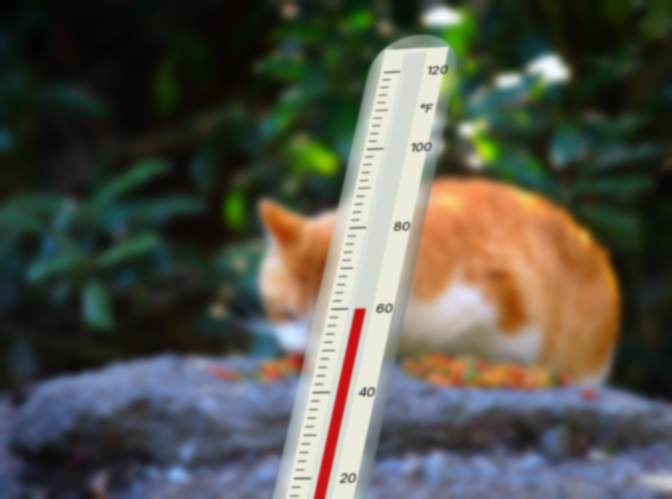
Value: **60** °F
